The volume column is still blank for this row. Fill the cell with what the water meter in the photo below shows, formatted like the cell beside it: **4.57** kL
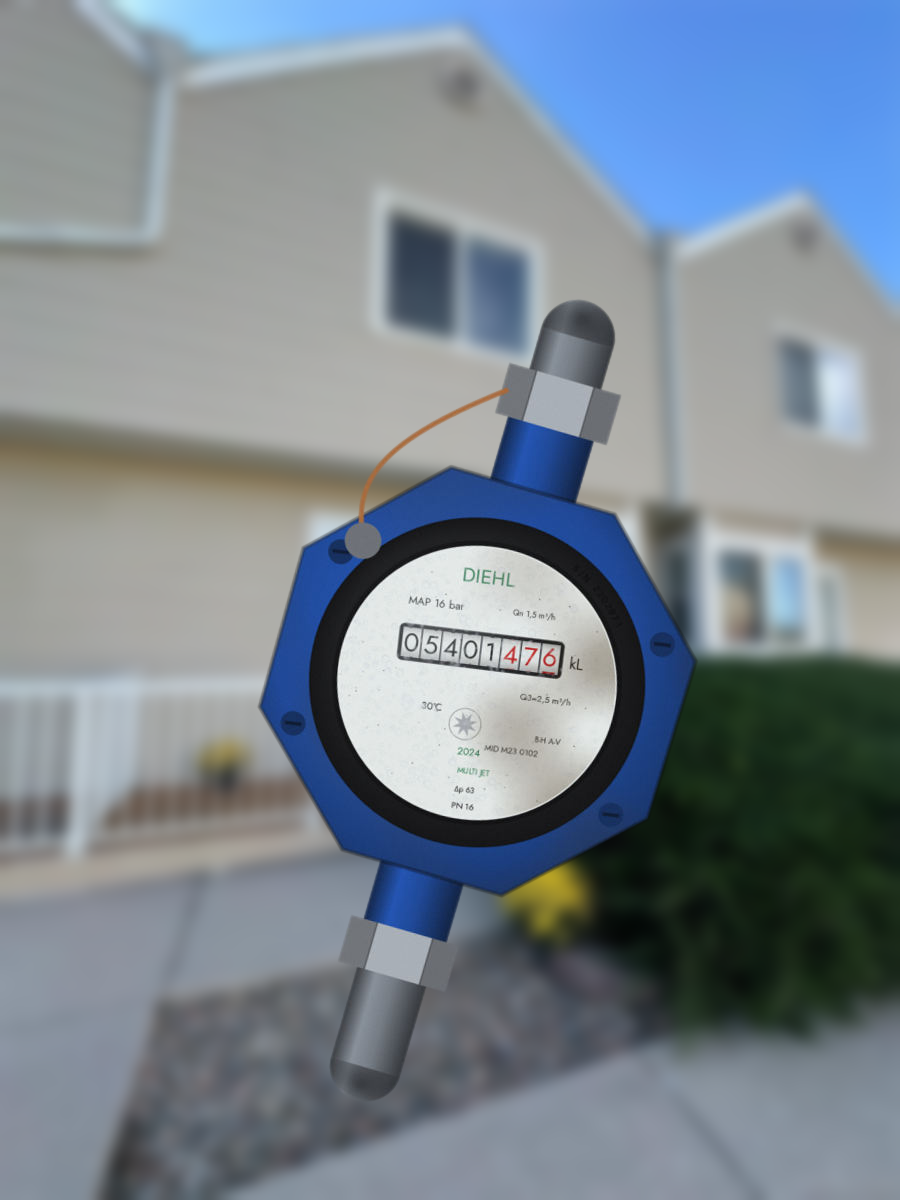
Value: **5401.476** kL
